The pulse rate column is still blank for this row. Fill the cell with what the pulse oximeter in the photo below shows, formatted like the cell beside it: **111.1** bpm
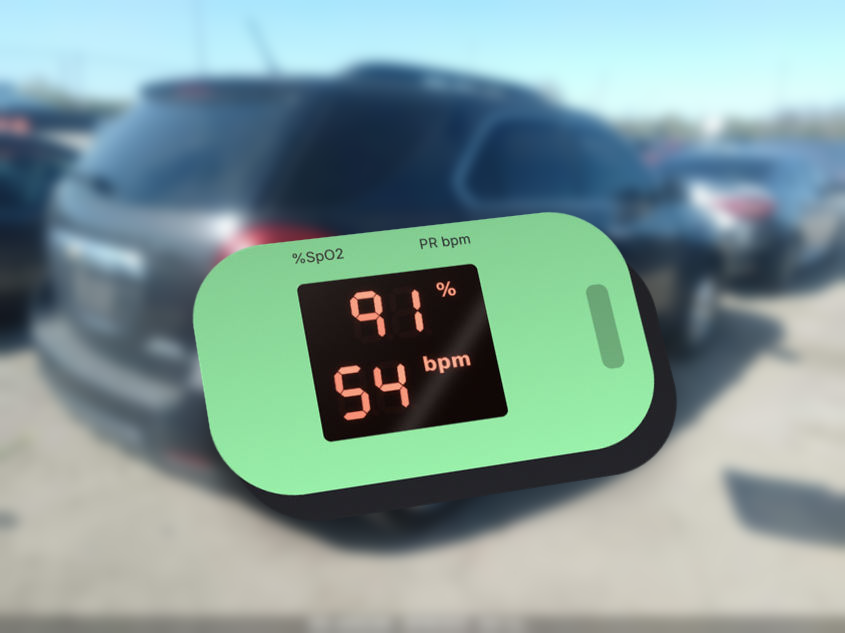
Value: **54** bpm
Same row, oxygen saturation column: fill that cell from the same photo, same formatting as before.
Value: **91** %
